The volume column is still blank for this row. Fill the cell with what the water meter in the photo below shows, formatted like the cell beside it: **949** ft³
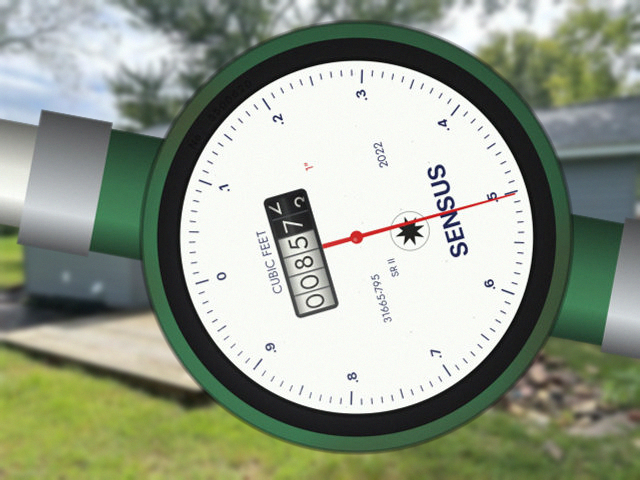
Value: **8572.50** ft³
